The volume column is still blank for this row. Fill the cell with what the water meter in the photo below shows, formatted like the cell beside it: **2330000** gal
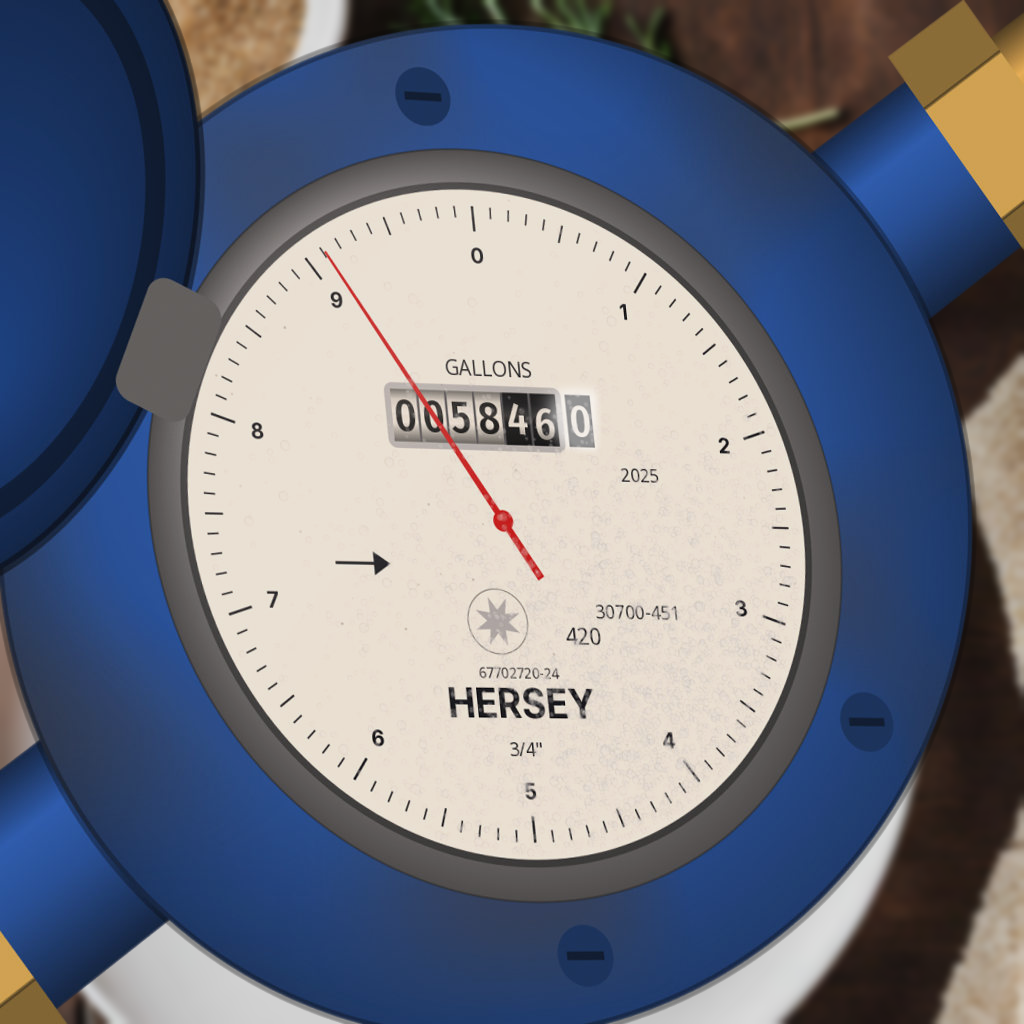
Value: **58459.1** gal
